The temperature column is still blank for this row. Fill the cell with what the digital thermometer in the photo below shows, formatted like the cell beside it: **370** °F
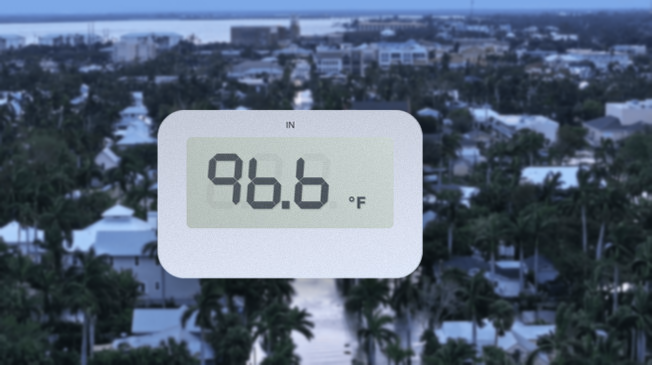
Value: **96.6** °F
